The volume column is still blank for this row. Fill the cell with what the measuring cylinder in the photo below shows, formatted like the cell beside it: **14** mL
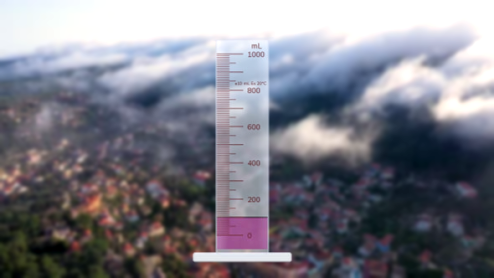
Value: **100** mL
